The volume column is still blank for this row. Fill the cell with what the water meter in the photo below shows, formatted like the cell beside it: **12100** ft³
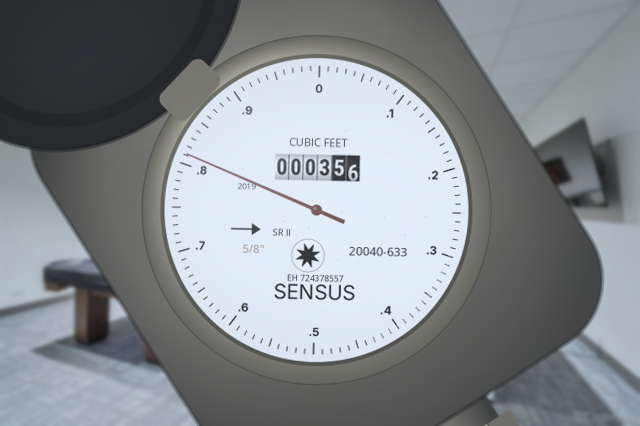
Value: **355.81** ft³
